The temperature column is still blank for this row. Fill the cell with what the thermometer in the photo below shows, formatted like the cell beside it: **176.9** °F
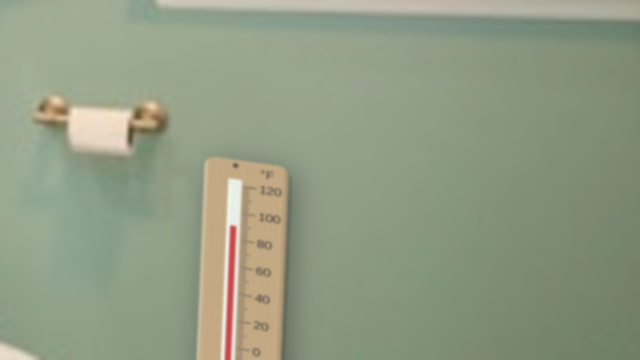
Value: **90** °F
